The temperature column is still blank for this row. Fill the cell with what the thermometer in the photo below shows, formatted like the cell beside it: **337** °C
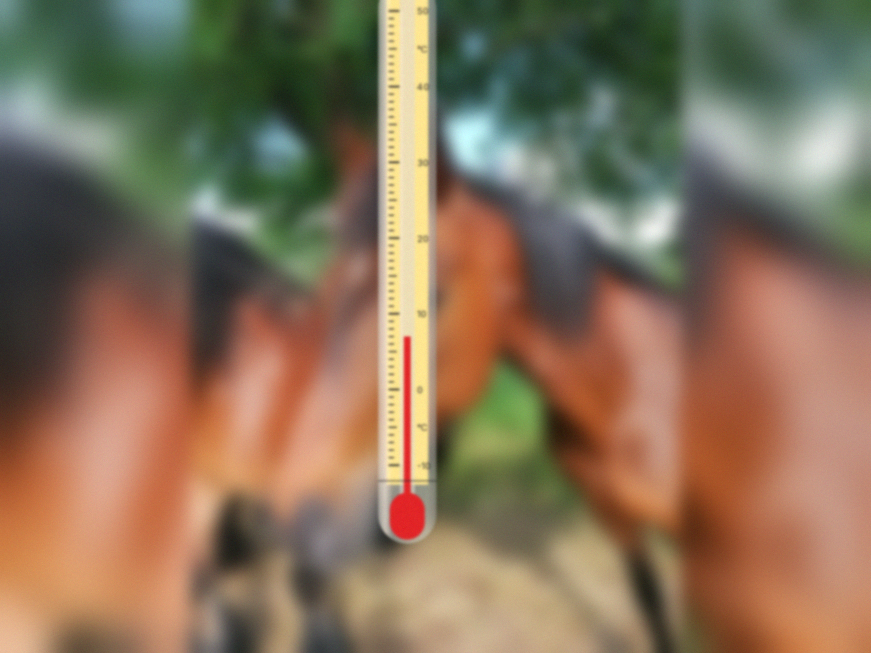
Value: **7** °C
